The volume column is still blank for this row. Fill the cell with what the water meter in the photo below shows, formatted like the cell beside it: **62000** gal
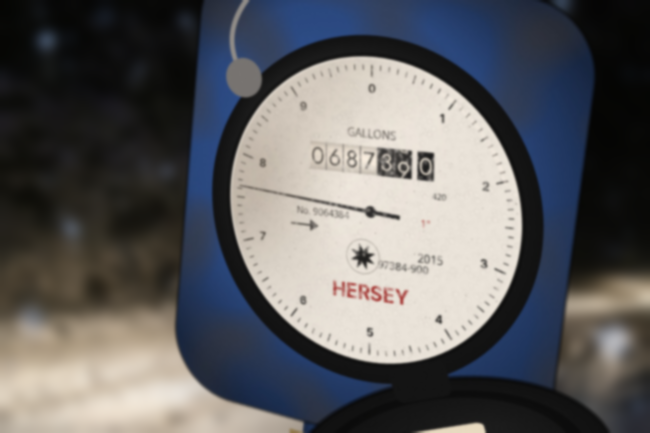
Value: **687387.6** gal
